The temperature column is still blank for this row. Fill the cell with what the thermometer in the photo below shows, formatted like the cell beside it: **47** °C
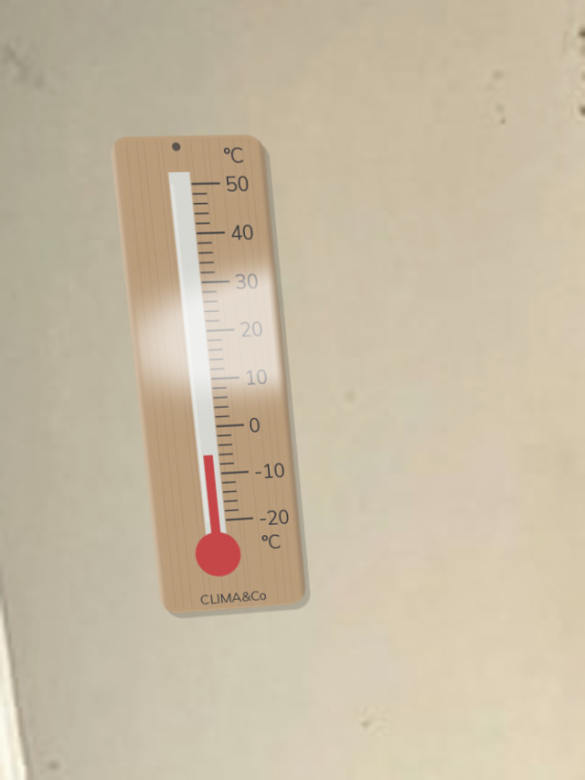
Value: **-6** °C
